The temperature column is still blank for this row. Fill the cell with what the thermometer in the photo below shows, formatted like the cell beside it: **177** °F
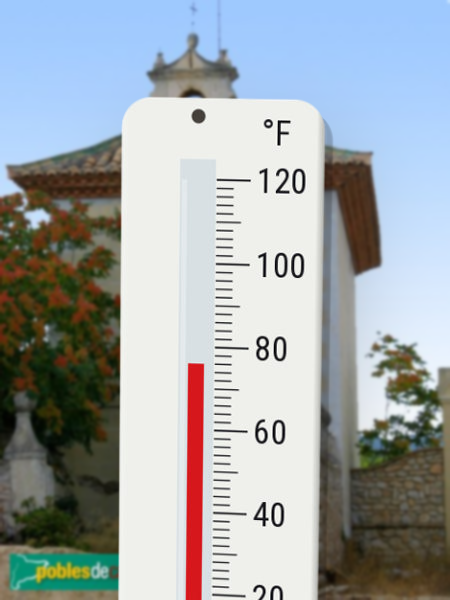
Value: **76** °F
